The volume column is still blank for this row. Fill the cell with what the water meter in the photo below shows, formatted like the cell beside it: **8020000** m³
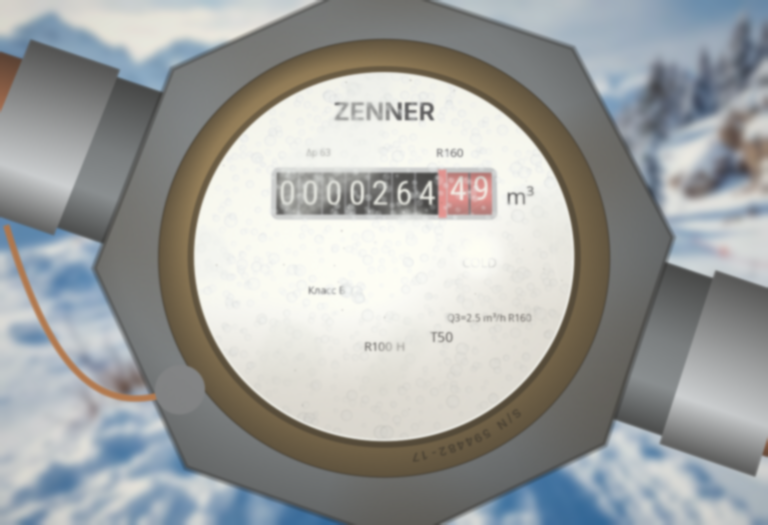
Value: **264.49** m³
